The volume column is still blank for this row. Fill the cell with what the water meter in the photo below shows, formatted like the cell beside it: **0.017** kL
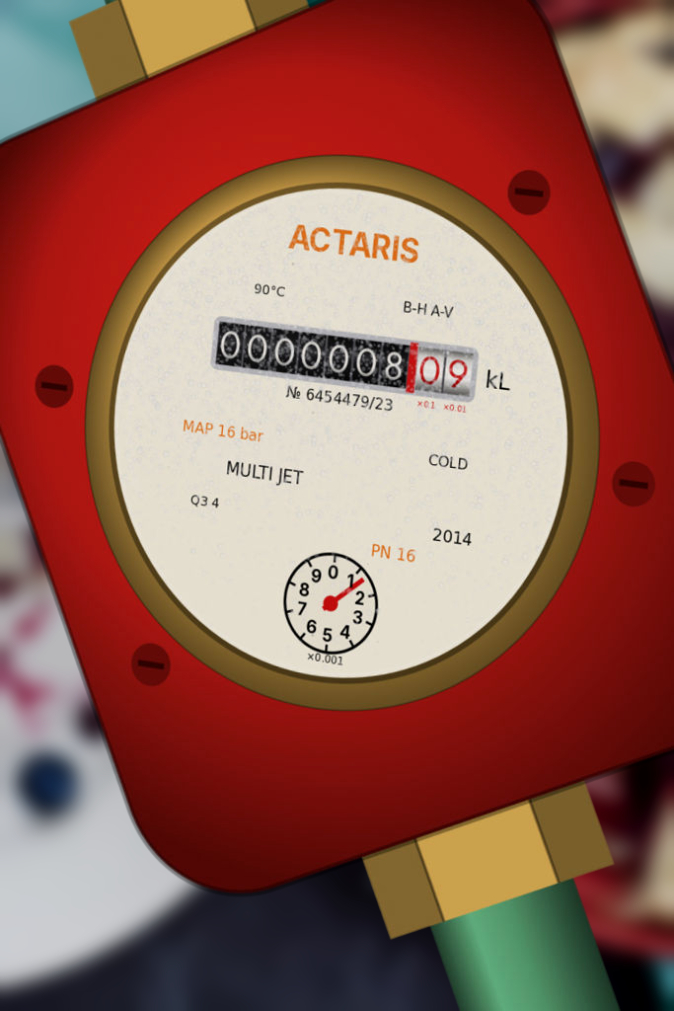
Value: **8.091** kL
